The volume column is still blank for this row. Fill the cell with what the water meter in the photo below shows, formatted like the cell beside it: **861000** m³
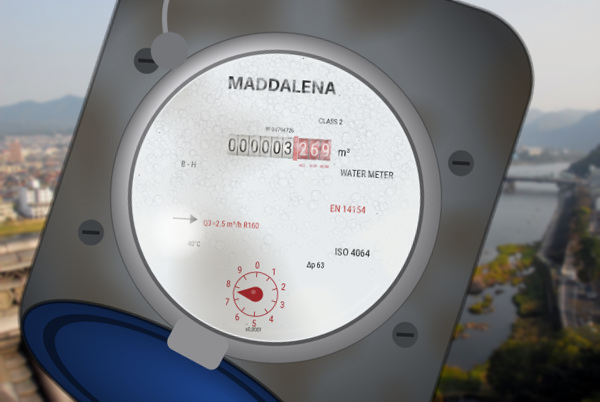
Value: **3.2697** m³
